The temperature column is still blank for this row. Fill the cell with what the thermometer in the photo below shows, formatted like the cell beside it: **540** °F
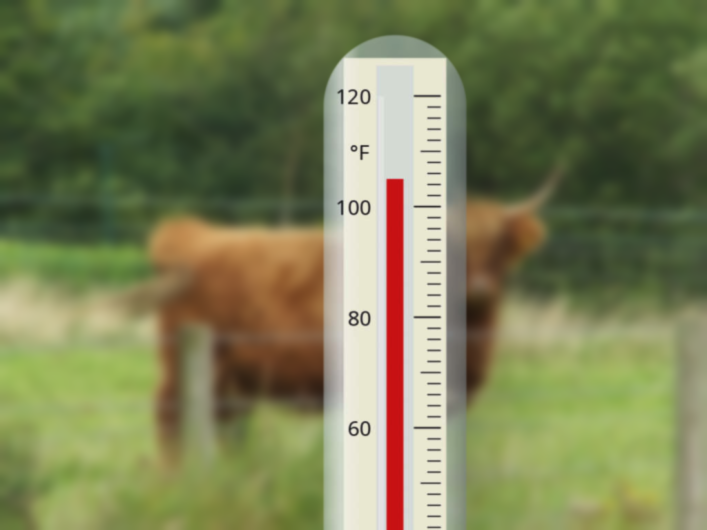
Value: **105** °F
